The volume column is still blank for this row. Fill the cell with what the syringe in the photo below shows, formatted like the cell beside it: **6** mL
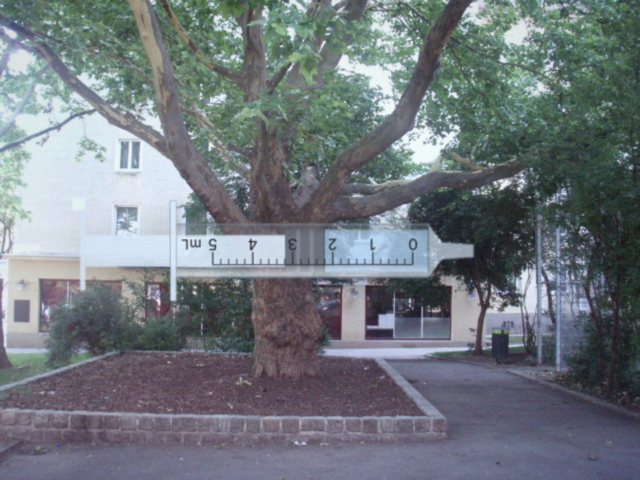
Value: **2.2** mL
